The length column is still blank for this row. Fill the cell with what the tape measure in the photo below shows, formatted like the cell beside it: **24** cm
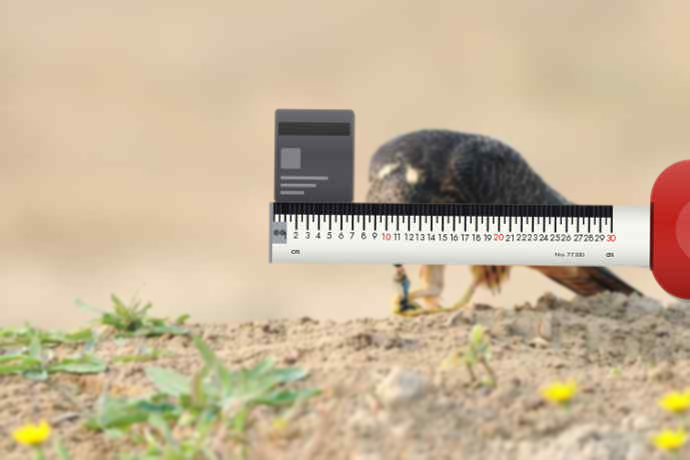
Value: **7** cm
